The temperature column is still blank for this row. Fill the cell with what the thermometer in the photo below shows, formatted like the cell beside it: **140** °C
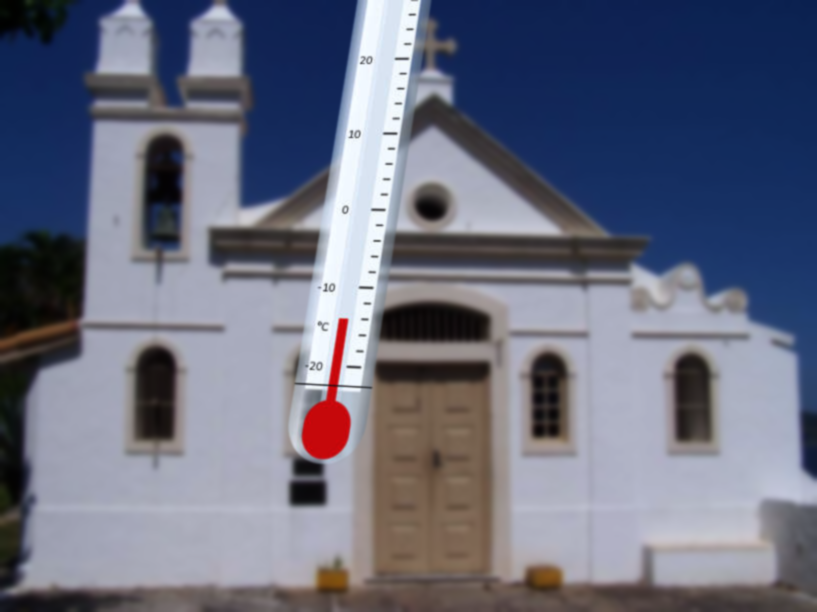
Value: **-14** °C
